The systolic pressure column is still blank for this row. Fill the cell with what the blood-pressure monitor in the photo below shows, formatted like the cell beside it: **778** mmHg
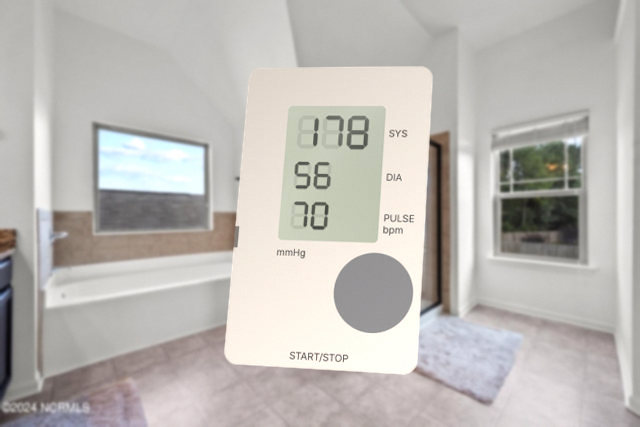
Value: **178** mmHg
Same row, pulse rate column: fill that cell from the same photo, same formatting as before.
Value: **70** bpm
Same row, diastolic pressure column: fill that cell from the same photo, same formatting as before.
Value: **56** mmHg
